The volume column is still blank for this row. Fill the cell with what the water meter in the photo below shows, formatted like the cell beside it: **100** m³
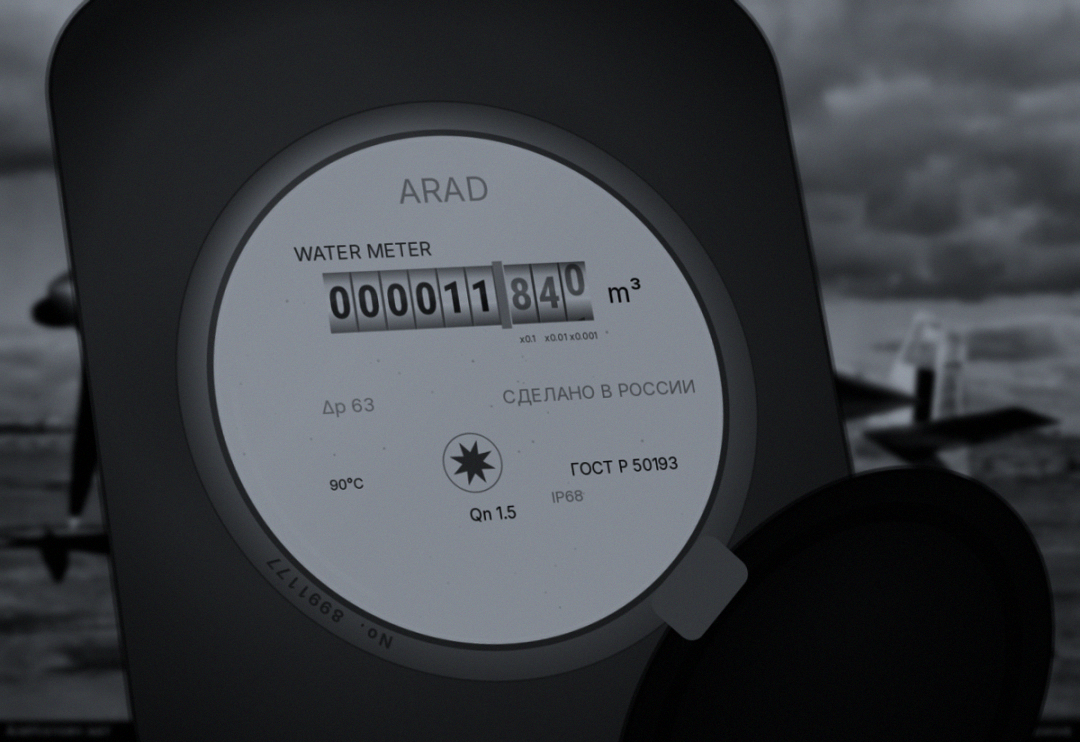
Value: **11.840** m³
